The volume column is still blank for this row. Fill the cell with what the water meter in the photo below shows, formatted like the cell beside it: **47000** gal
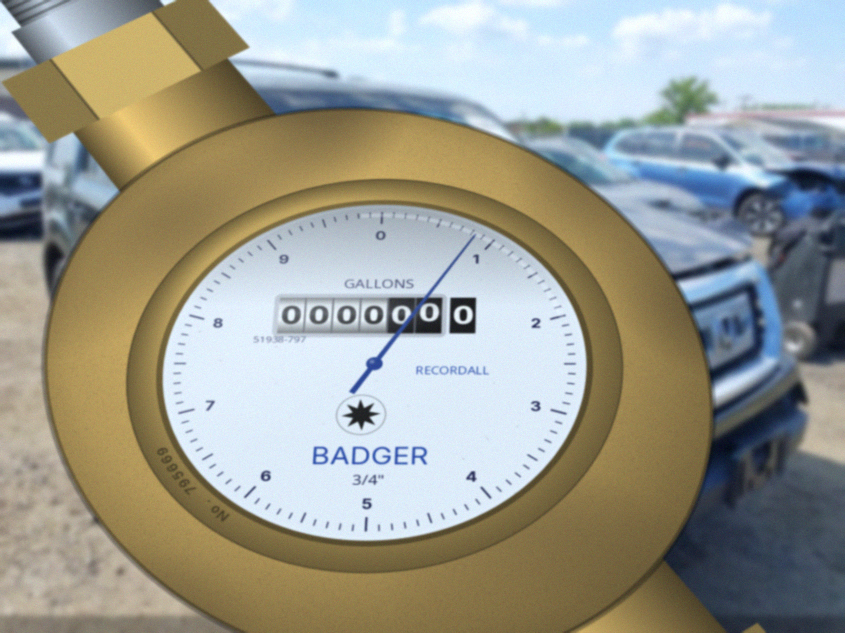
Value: **0.8** gal
